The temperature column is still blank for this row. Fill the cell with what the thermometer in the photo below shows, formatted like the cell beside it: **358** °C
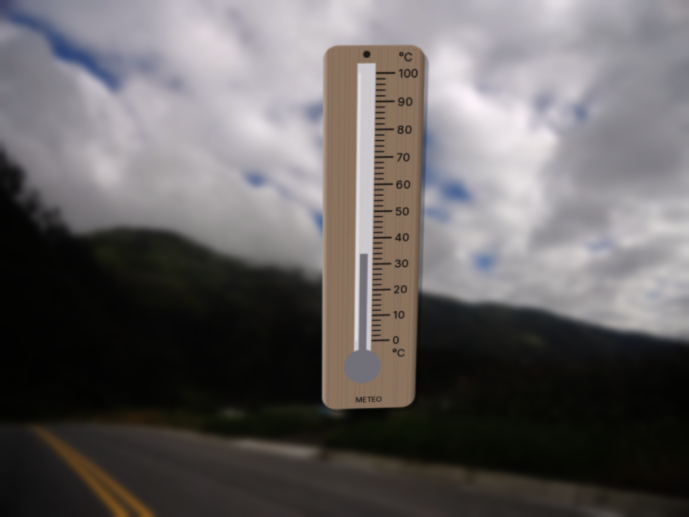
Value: **34** °C
